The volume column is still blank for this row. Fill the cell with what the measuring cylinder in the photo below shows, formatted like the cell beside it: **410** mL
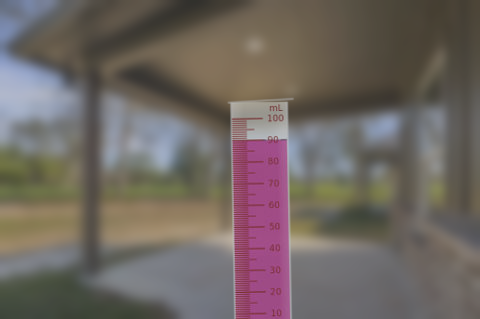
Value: **90** mL
